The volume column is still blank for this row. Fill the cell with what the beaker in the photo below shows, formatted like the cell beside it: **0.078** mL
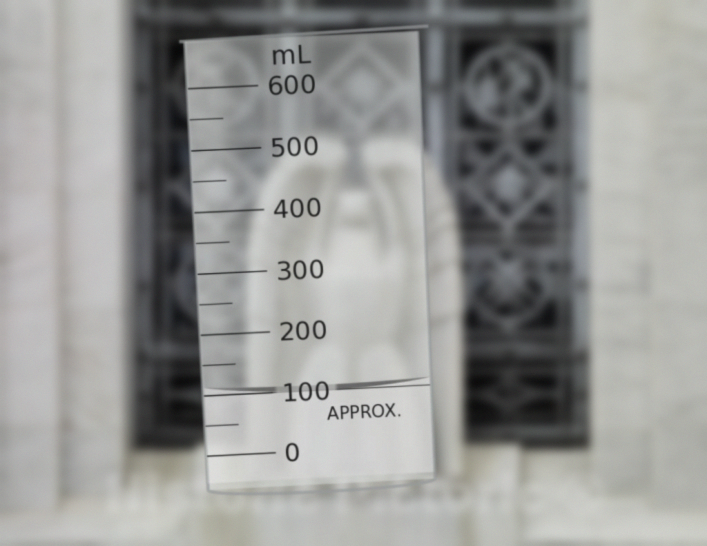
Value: **100** mL
